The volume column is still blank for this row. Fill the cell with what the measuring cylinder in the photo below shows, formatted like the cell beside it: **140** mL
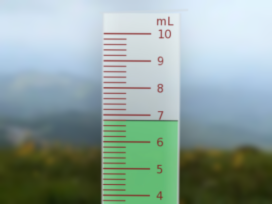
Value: **6.8** mL
